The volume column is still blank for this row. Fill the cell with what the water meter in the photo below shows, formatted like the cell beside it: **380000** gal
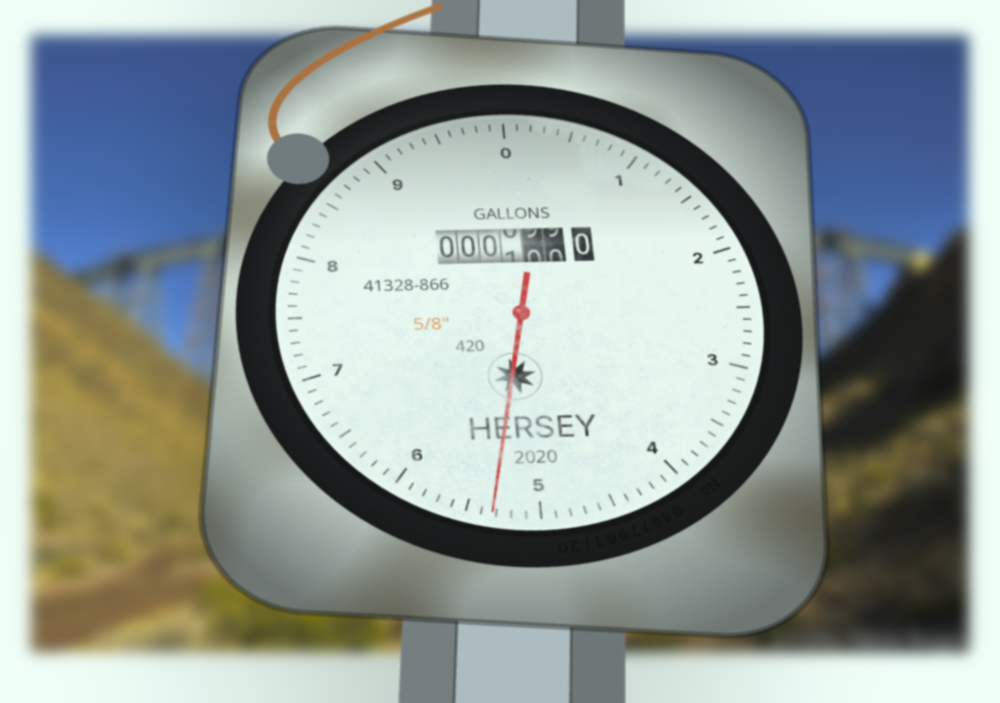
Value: **995.3** gal
